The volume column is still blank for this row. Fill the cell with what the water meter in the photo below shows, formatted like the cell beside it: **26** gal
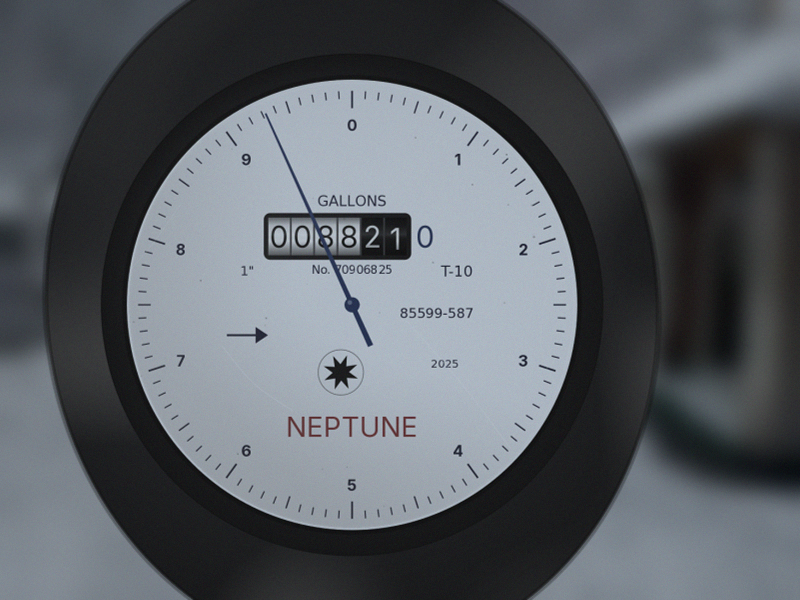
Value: **88209.3** gal
